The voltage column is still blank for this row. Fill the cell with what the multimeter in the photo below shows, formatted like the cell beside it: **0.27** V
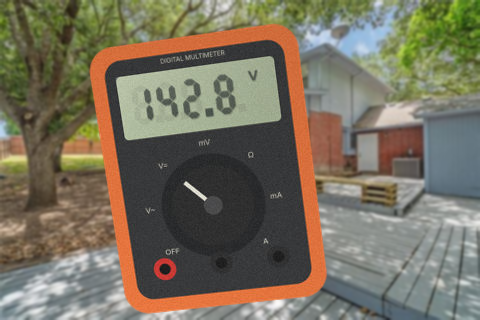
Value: **142.8** V
